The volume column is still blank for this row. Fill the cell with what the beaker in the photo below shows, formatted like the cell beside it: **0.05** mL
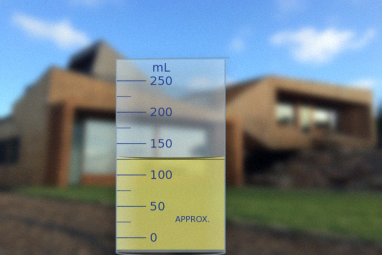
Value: **125** mL
